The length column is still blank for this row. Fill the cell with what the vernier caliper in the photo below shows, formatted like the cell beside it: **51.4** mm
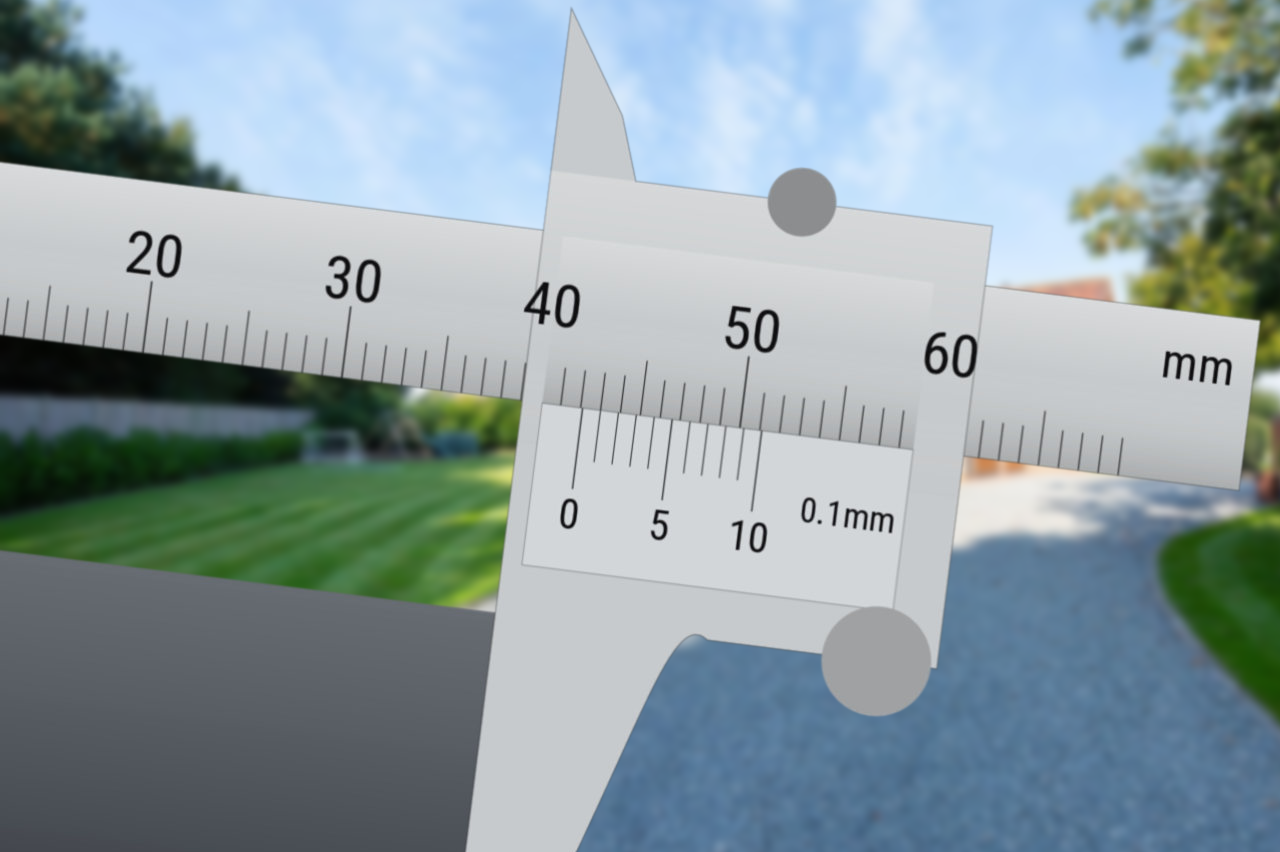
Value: **42.1** mm
